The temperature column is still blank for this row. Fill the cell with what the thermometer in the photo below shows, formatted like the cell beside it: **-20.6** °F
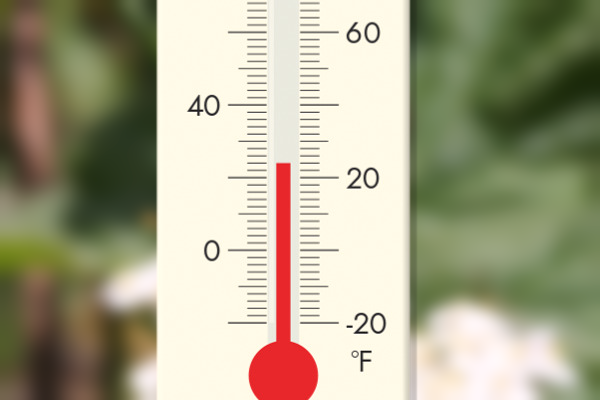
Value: **24** °F
